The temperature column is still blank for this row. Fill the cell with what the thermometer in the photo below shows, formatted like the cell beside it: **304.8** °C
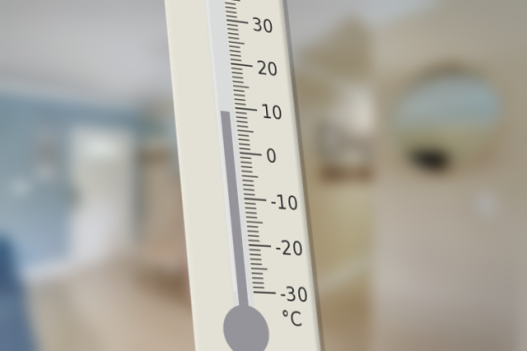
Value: **9** °C
